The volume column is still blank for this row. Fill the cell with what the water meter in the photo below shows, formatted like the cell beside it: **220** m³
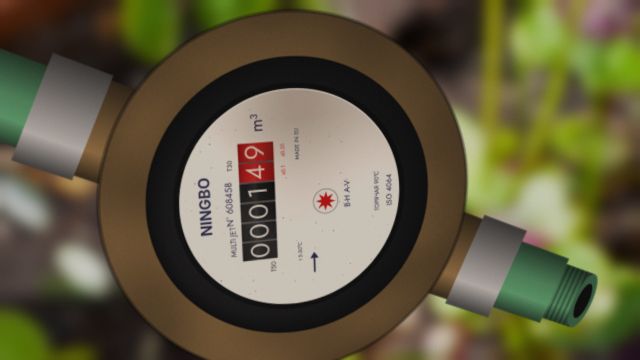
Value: **1.49** m³
